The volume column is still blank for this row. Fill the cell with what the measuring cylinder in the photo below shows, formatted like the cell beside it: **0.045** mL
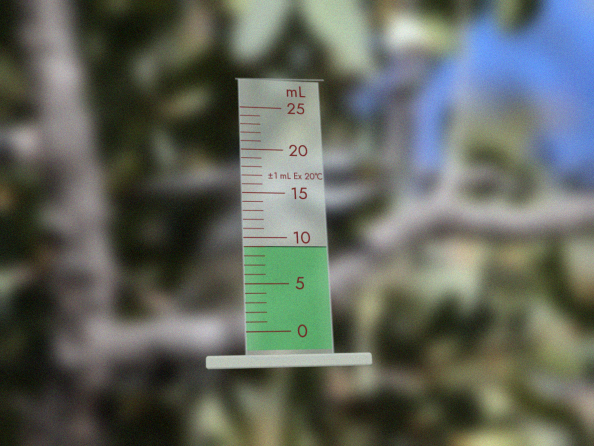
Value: **9** mL
